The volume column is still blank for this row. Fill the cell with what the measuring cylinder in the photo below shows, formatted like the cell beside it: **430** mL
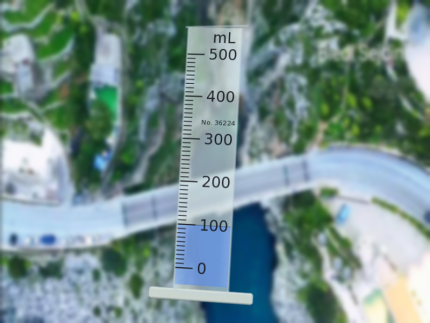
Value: **100** mL
